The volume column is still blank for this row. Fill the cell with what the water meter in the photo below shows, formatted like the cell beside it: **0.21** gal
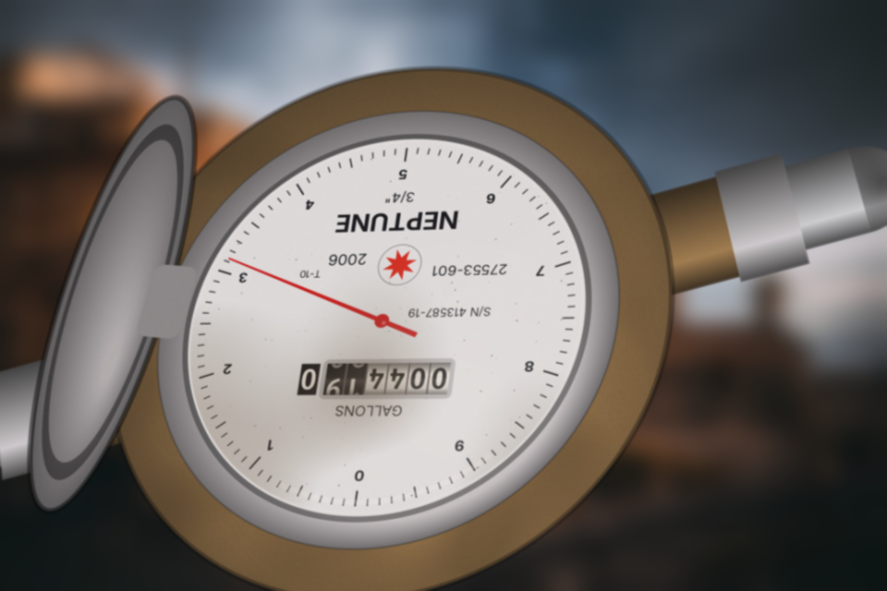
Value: **44193.1** gal
